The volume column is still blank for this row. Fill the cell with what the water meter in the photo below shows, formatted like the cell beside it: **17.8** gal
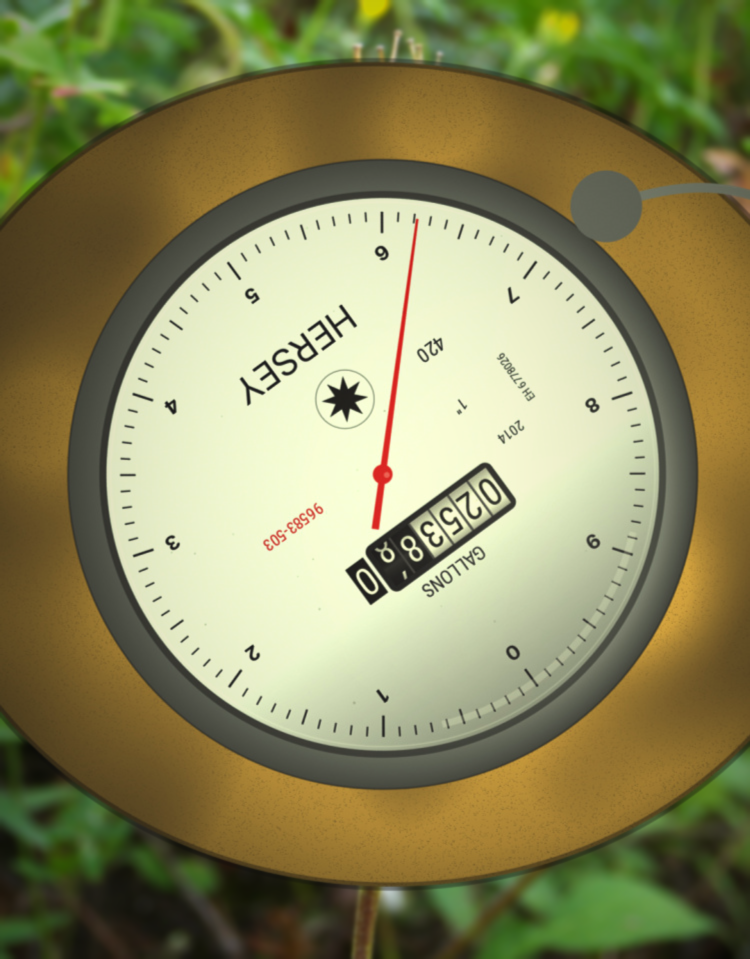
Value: **253876.2** gal
